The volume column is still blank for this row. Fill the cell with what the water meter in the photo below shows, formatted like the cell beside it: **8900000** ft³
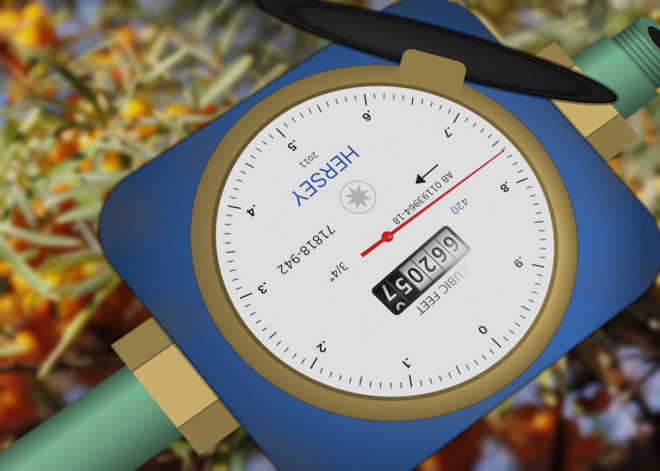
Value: **662056.76** ft³
